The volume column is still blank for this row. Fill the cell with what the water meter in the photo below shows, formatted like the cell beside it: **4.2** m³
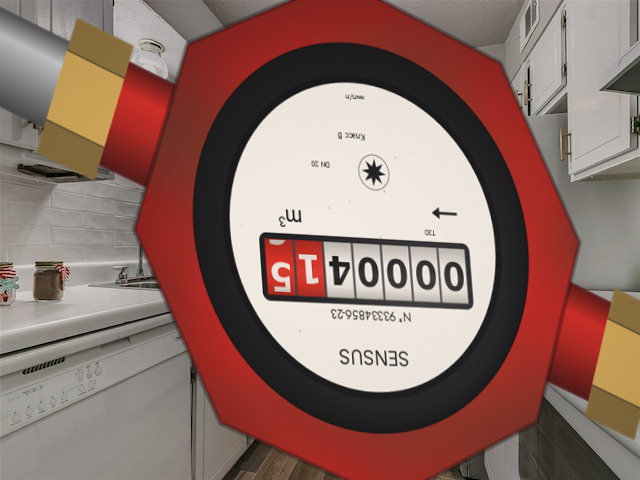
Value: **4.15** m³
